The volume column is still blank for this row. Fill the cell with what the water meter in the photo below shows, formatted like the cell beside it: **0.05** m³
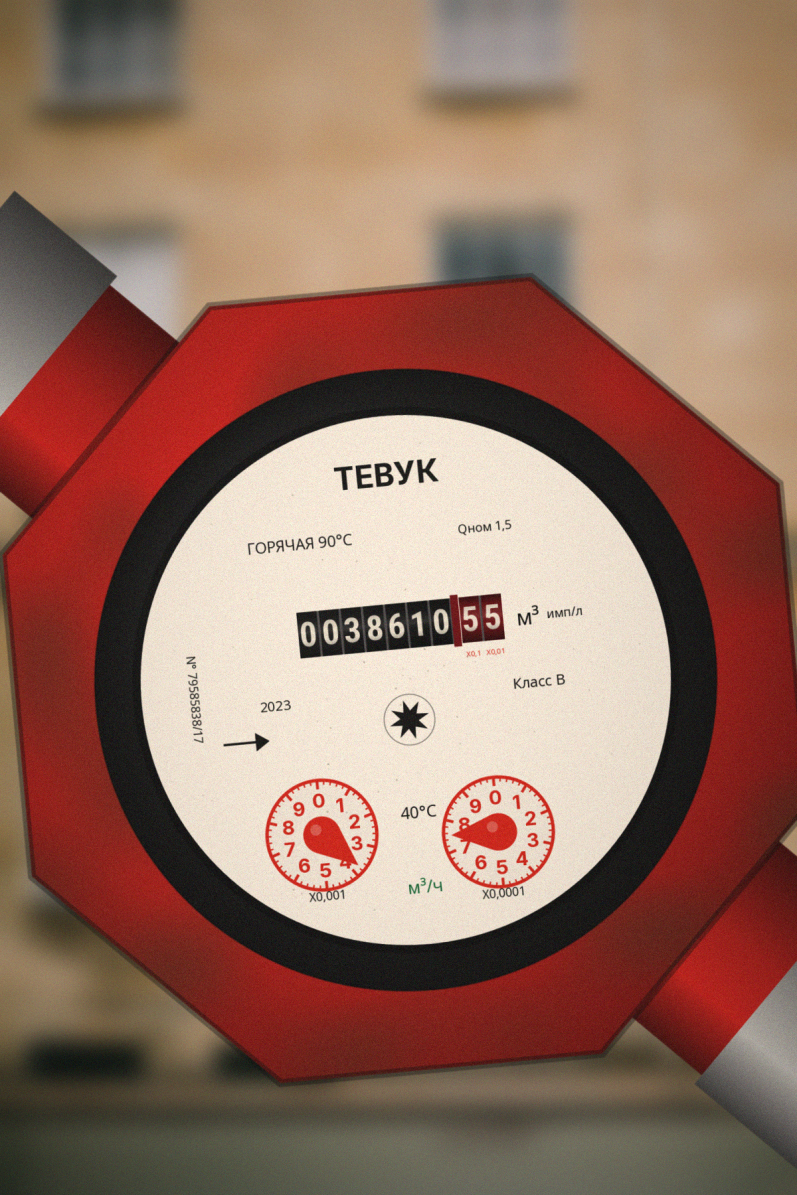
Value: **38610.5537** m³
